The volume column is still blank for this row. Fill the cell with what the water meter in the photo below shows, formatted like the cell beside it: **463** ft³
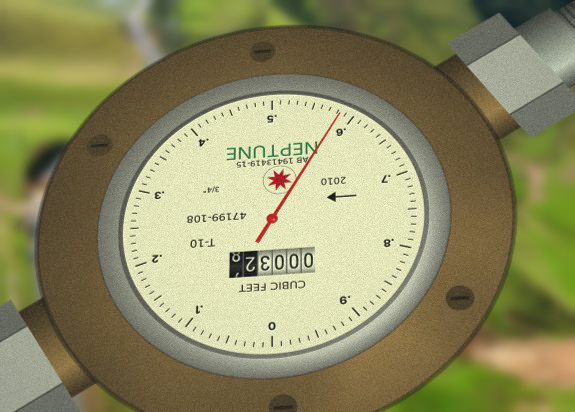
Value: **327.58** ft³
